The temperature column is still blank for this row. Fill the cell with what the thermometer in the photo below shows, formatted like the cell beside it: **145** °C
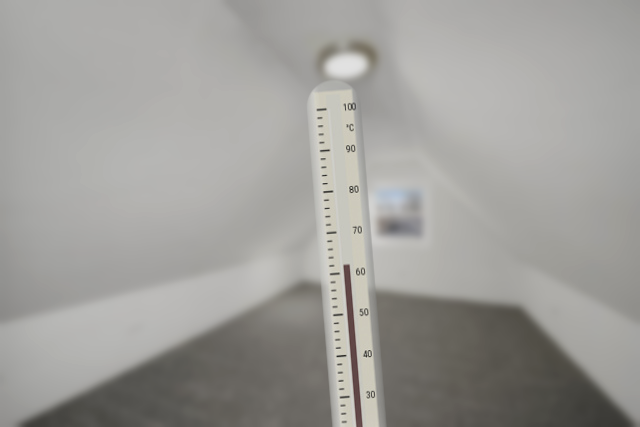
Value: **62** °C
